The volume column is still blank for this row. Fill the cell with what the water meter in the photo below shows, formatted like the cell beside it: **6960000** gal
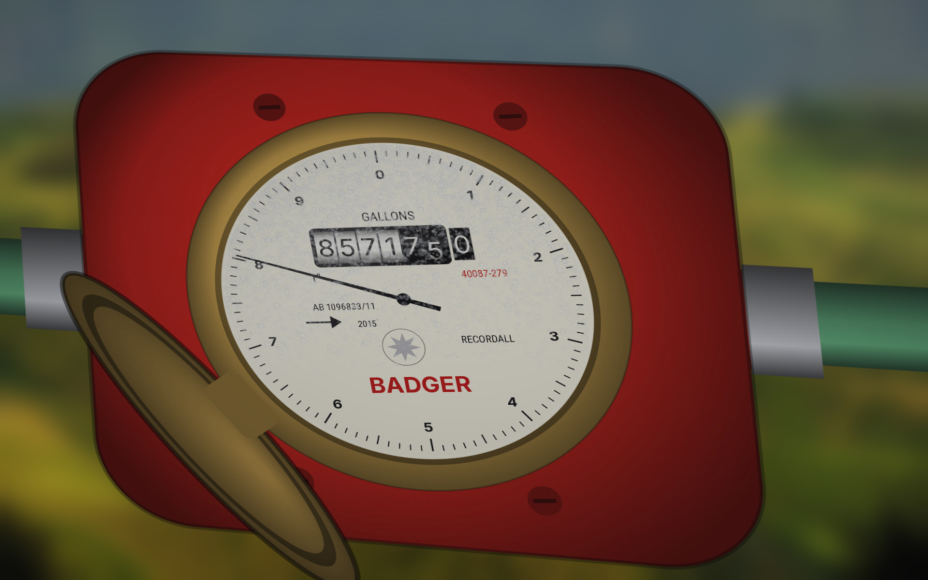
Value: **8571748.0** gal
